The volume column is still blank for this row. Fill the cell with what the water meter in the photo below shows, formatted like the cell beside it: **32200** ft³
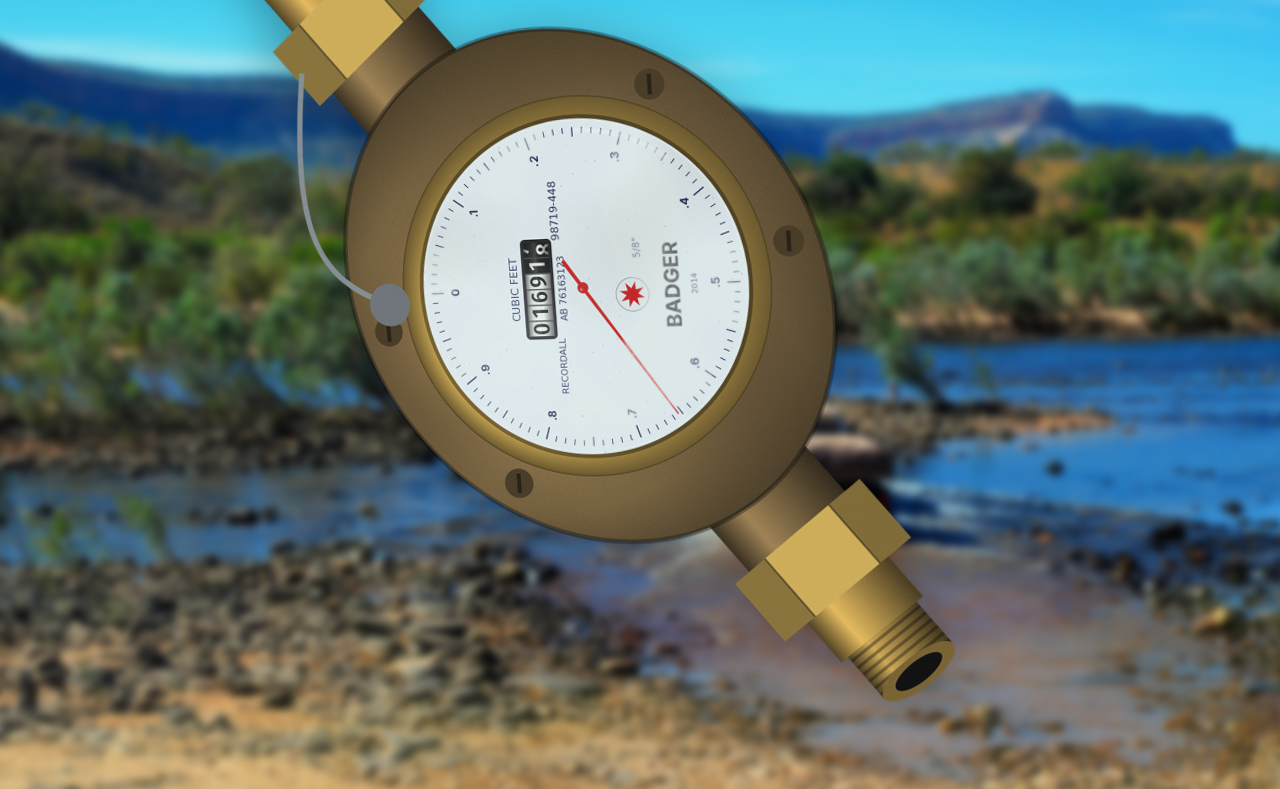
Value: **16917.65** ft³
